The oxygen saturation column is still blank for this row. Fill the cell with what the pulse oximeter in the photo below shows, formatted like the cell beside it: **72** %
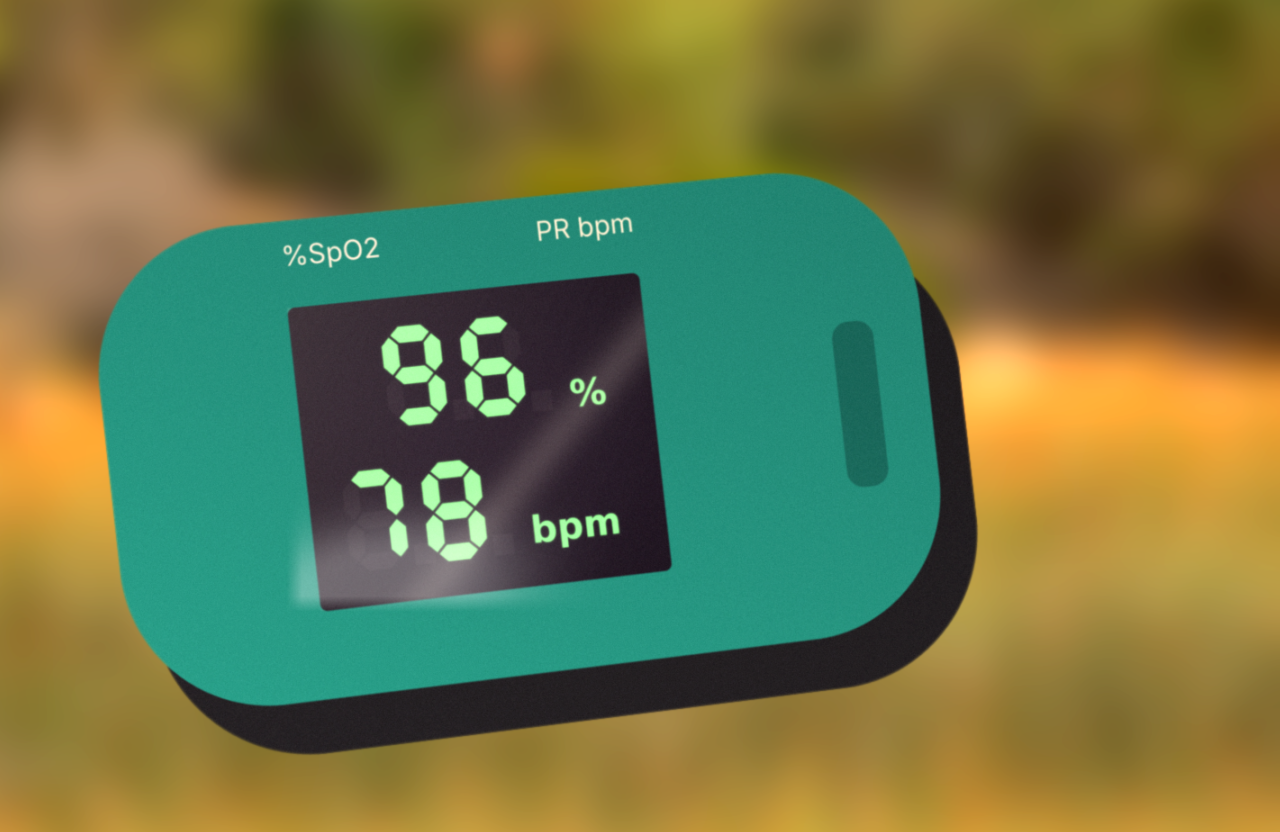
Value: **96** %
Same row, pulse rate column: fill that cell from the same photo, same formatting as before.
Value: **78** bpm
